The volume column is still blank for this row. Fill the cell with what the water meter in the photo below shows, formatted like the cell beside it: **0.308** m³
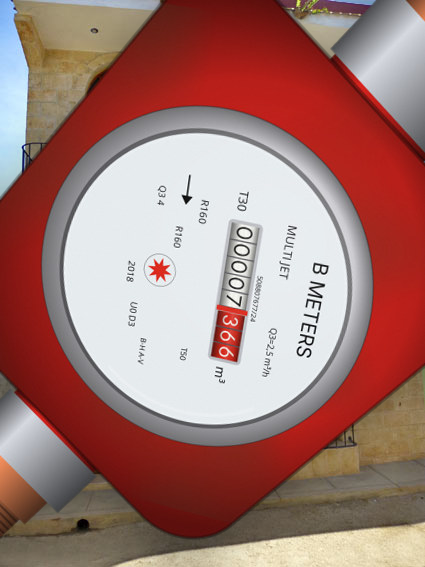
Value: **7.366** m³
